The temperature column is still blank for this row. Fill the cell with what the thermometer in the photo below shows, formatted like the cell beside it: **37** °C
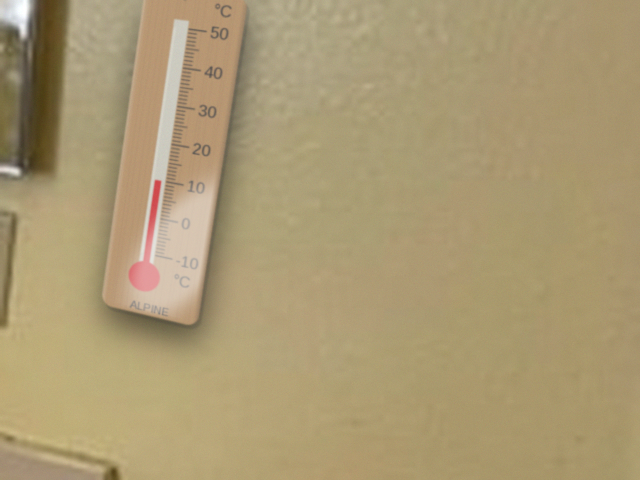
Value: **10** °C
